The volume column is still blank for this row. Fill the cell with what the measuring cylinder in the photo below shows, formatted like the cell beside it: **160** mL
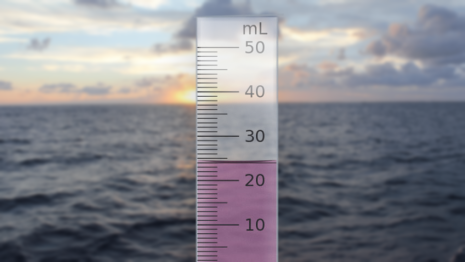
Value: **24** mL
